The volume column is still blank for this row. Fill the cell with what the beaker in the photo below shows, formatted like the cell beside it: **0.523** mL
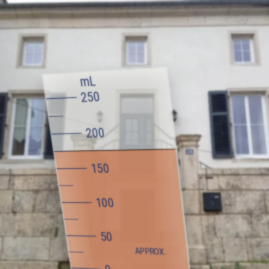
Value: **175** mL
